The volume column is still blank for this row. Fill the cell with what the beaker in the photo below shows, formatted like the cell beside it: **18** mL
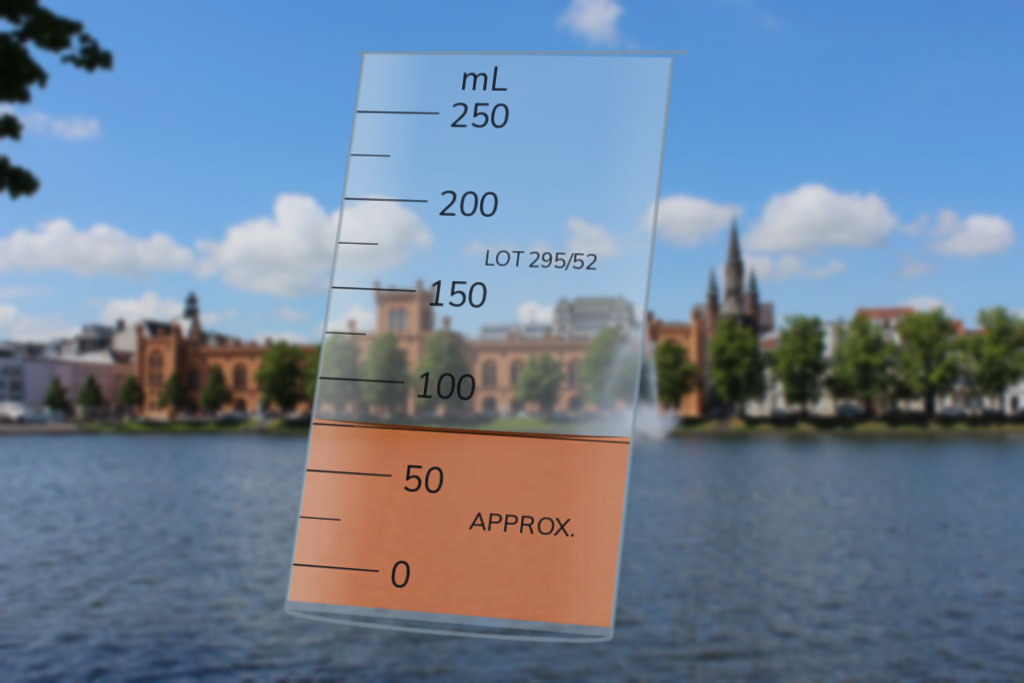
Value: **75** mL
